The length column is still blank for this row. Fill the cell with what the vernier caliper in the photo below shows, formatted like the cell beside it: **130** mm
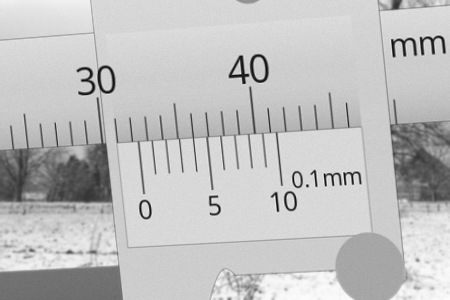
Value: **32.4** mm
